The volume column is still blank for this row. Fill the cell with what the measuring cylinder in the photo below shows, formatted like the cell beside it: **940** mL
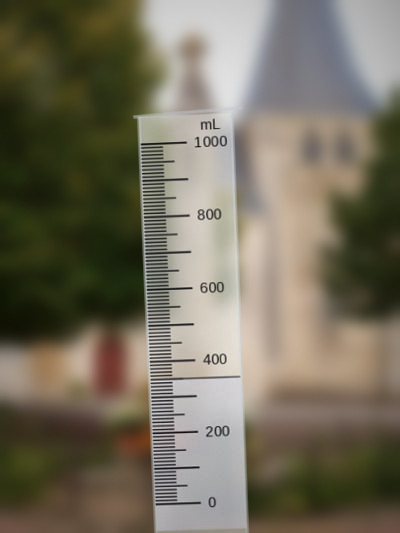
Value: **350** mL
